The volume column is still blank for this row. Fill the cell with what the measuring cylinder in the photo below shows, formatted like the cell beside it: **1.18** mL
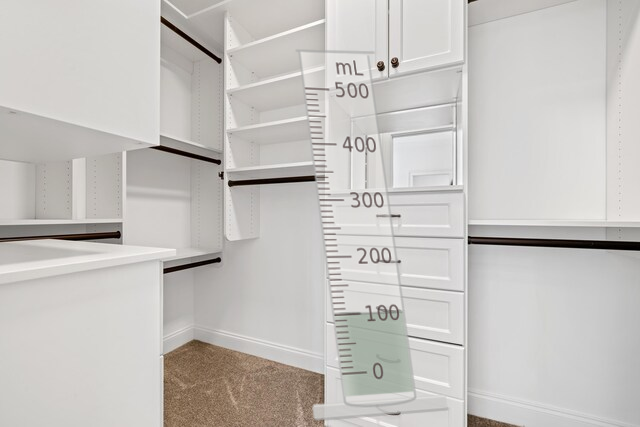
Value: **100** mL
